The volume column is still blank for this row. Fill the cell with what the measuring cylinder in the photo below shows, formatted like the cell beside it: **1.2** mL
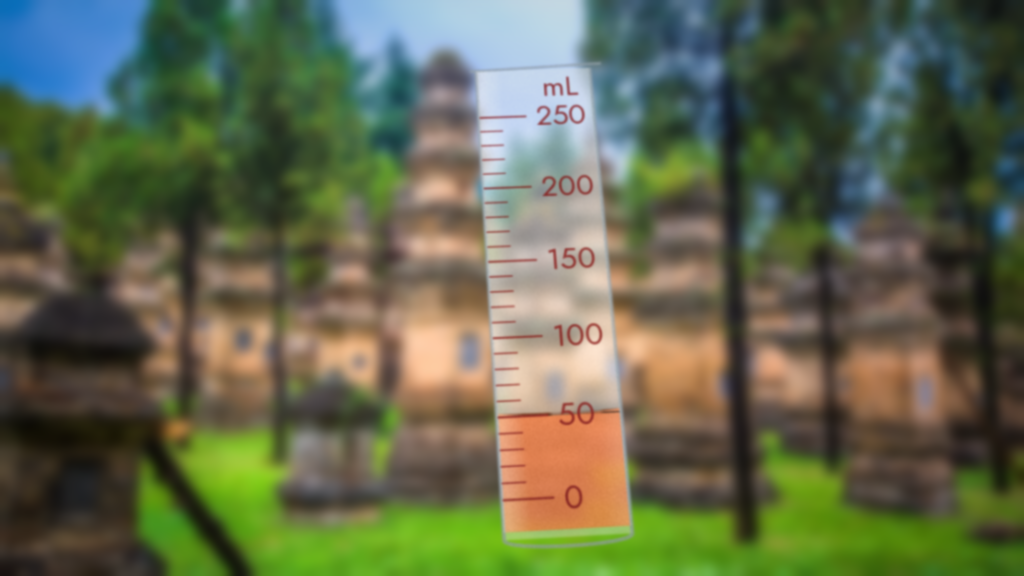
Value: **50** mL
